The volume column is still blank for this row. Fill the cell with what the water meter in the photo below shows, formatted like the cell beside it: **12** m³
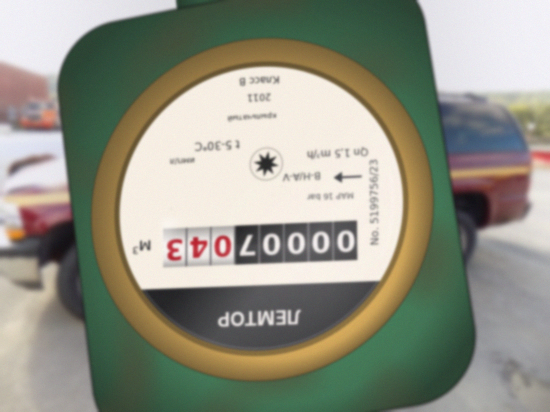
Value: **7.043** m³
